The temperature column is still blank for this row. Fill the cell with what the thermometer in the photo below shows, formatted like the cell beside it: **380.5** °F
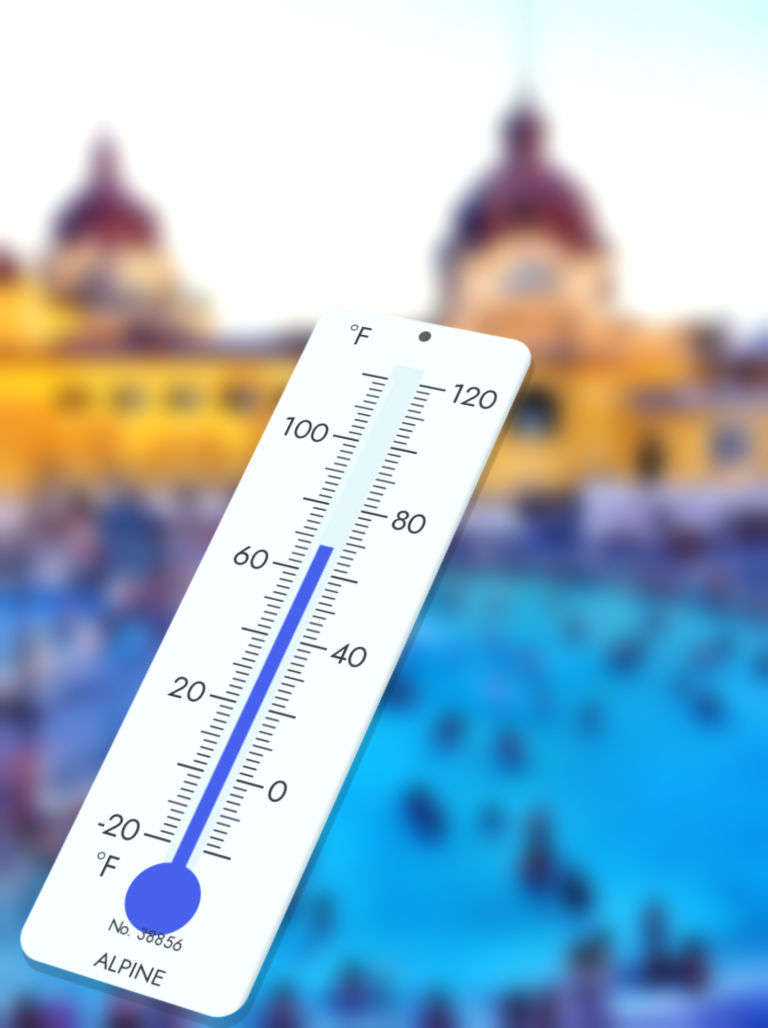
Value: **68** °F
